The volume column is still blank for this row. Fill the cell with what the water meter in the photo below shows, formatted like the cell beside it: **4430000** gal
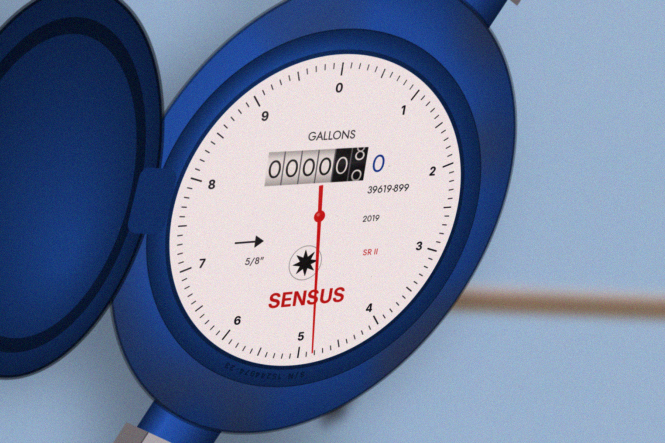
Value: **84.8** gal
